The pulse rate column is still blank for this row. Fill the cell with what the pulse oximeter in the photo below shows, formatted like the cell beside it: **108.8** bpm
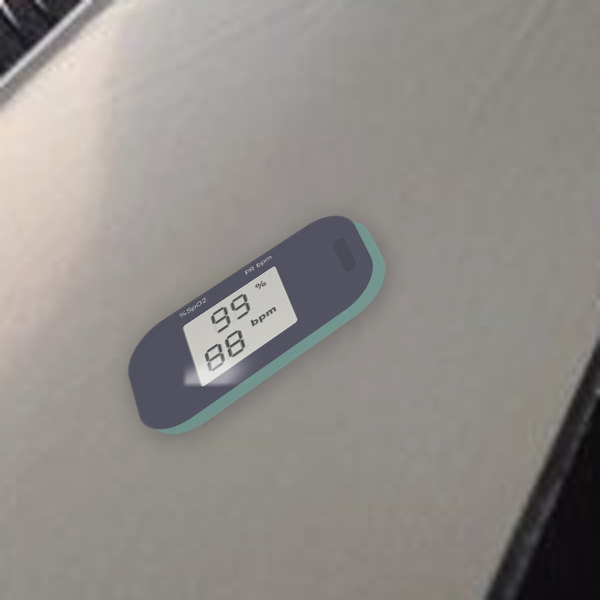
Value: **88** bpm
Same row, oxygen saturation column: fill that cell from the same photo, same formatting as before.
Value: **99** %
